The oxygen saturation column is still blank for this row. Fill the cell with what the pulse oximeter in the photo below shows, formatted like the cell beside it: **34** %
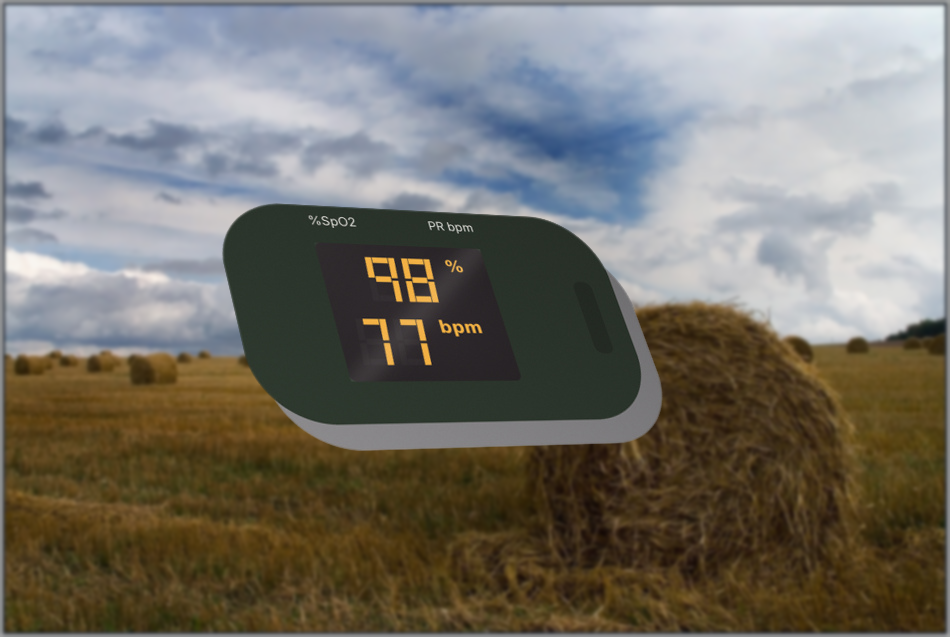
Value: **98** %
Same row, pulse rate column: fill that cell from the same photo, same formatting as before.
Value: **77** bpm
